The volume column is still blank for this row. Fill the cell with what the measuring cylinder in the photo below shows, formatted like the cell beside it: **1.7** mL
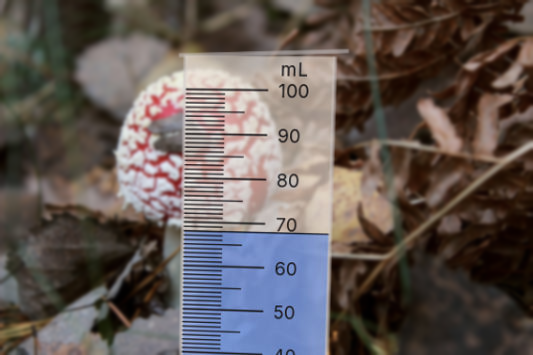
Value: **68** mL
